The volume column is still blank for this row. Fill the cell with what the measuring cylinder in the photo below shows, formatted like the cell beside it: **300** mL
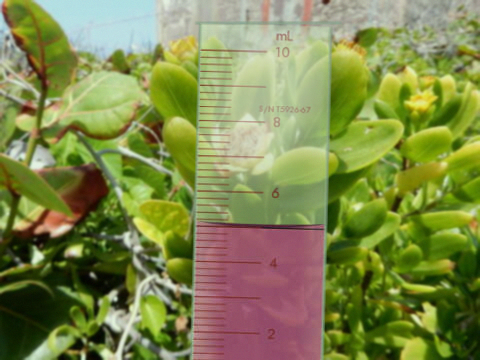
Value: **5** mL
